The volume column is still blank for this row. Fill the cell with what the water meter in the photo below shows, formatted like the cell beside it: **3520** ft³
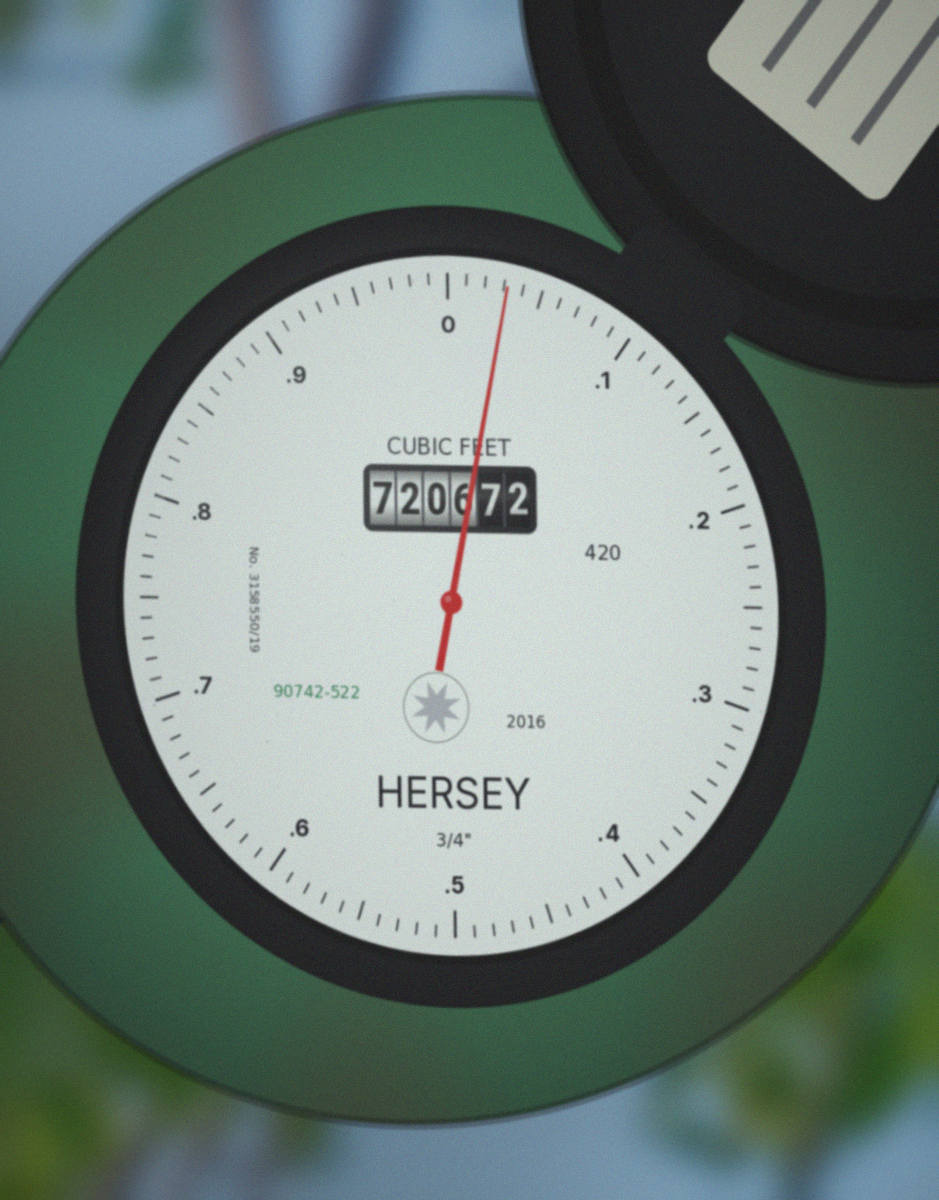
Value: **720672.03** ft³
